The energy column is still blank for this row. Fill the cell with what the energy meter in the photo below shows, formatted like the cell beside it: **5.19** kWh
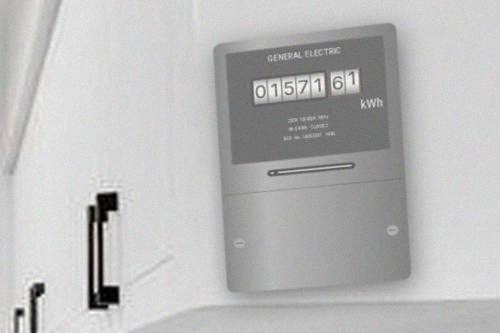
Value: **1571.61** kWh
